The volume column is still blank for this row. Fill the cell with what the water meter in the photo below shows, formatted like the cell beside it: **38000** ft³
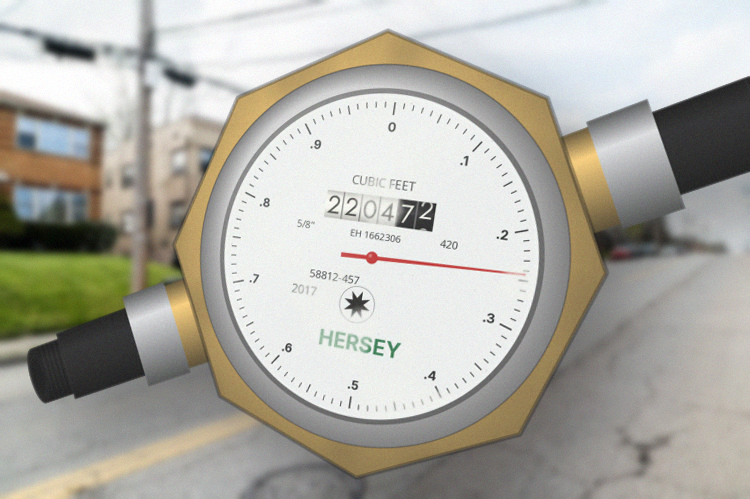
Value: **220472.24** ft³
